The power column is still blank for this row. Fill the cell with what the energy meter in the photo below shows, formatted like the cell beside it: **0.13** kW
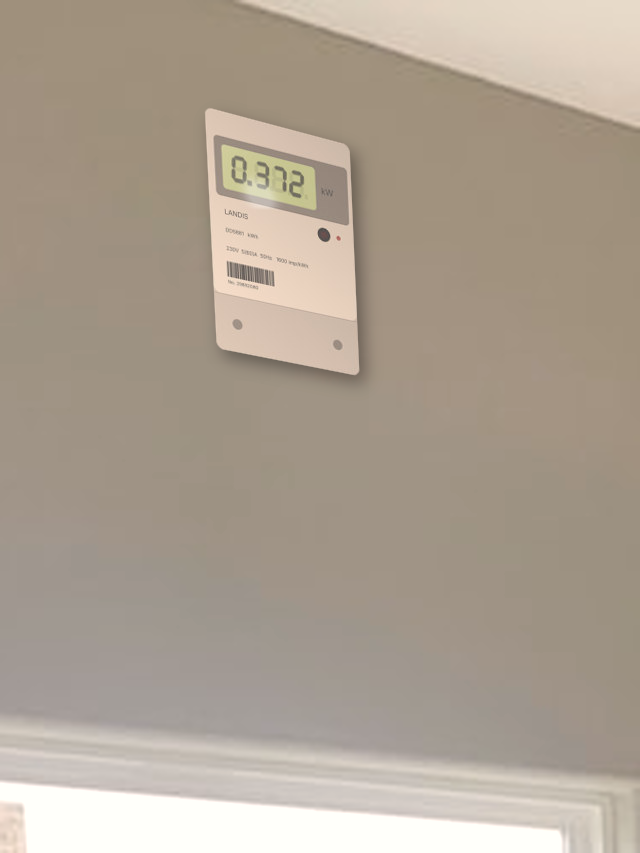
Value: **0.372** kW
